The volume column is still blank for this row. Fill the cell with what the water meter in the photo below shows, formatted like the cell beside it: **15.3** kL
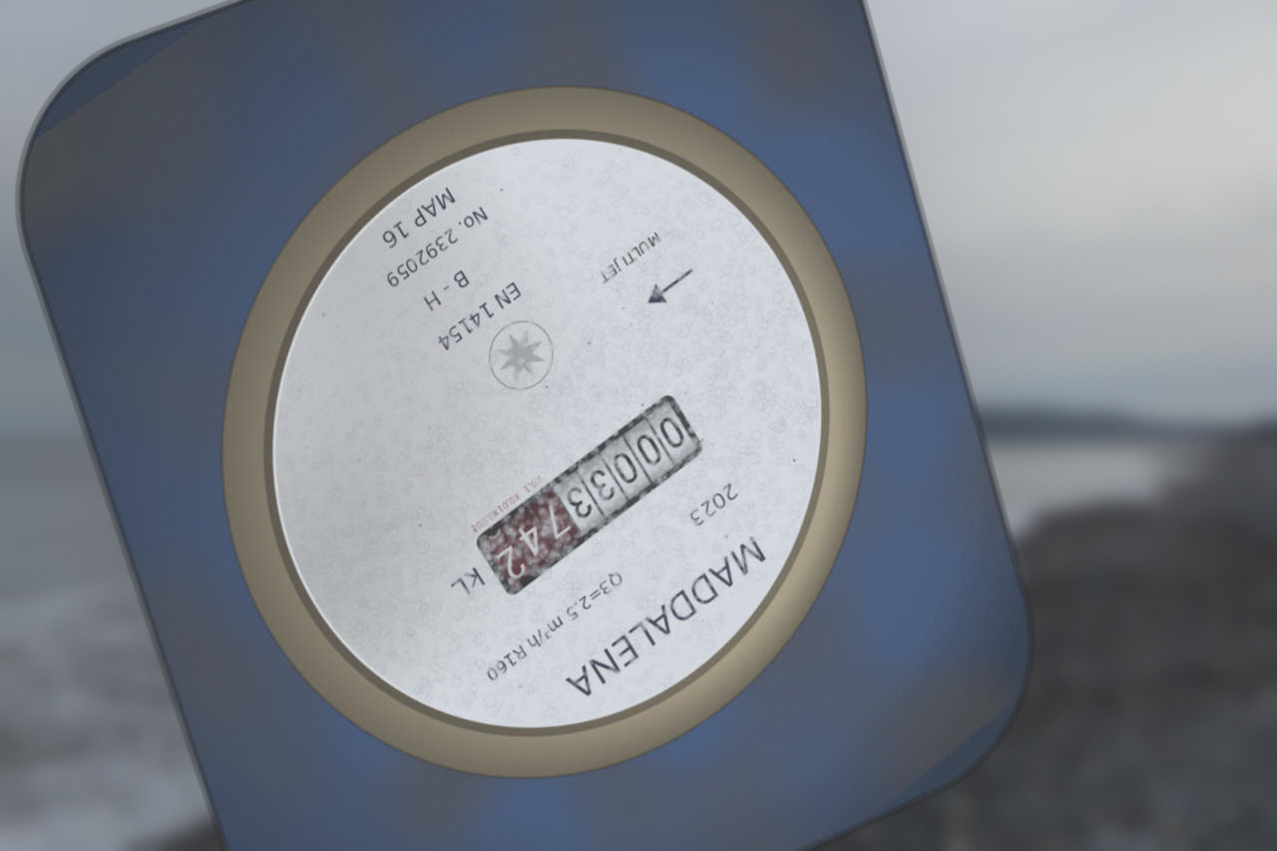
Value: **33.742** kL
